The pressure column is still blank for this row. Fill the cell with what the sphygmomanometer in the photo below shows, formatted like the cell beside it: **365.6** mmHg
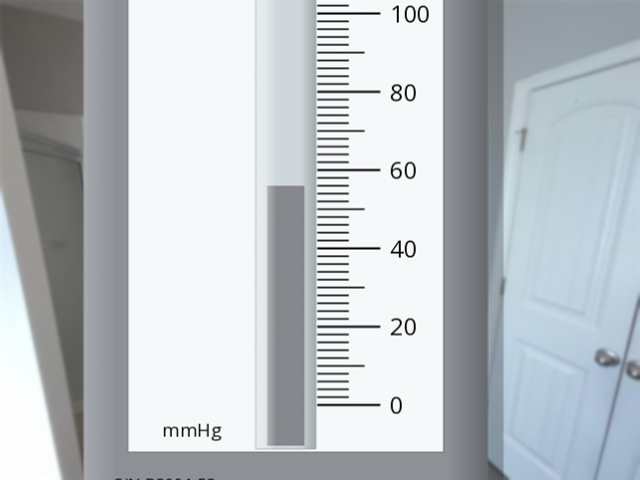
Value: **56** mmHg
